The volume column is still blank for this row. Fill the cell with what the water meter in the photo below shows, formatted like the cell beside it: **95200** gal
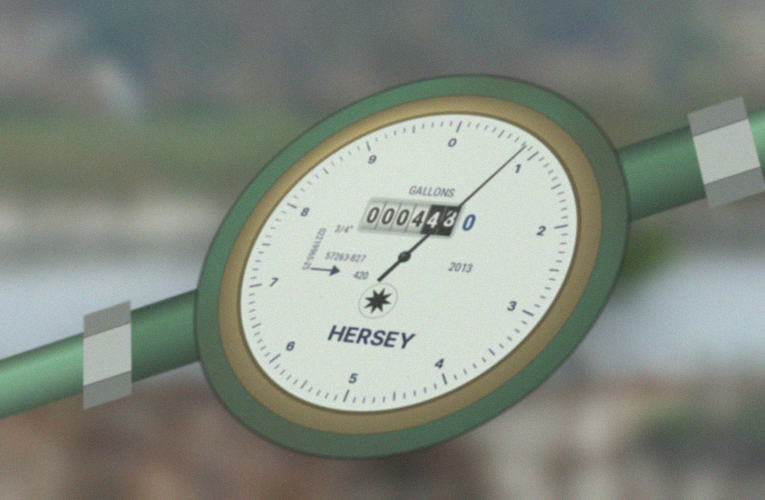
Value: **4480.8** gal
